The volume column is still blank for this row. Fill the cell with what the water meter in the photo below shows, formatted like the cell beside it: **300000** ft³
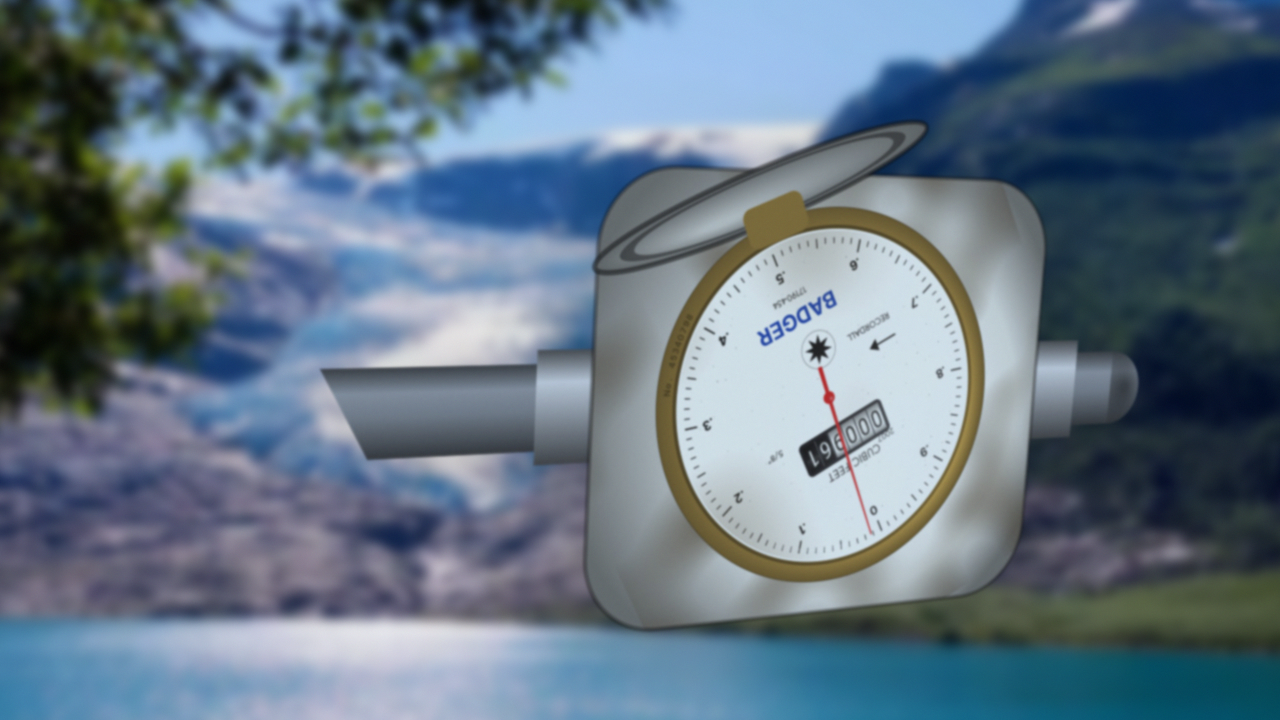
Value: **961.01** ft³
